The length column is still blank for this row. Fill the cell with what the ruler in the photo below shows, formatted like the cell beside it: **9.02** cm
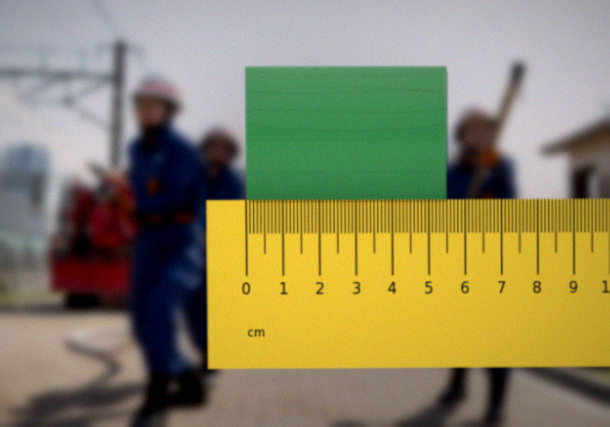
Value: **5.5** cm
